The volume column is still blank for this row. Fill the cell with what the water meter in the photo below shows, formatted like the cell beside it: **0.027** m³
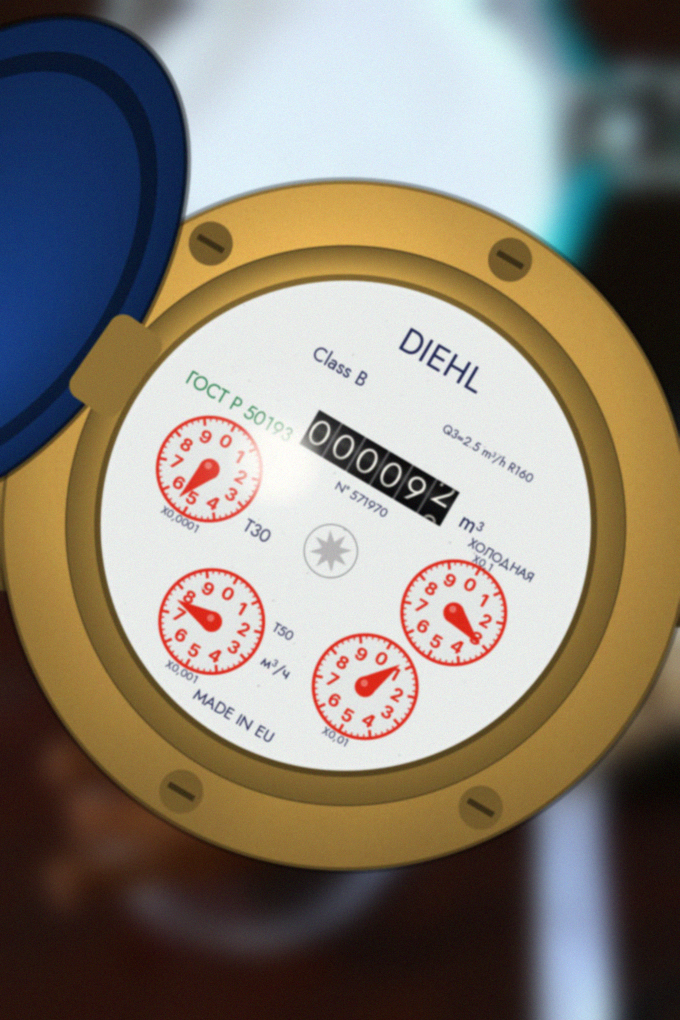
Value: **92.3075** m³
